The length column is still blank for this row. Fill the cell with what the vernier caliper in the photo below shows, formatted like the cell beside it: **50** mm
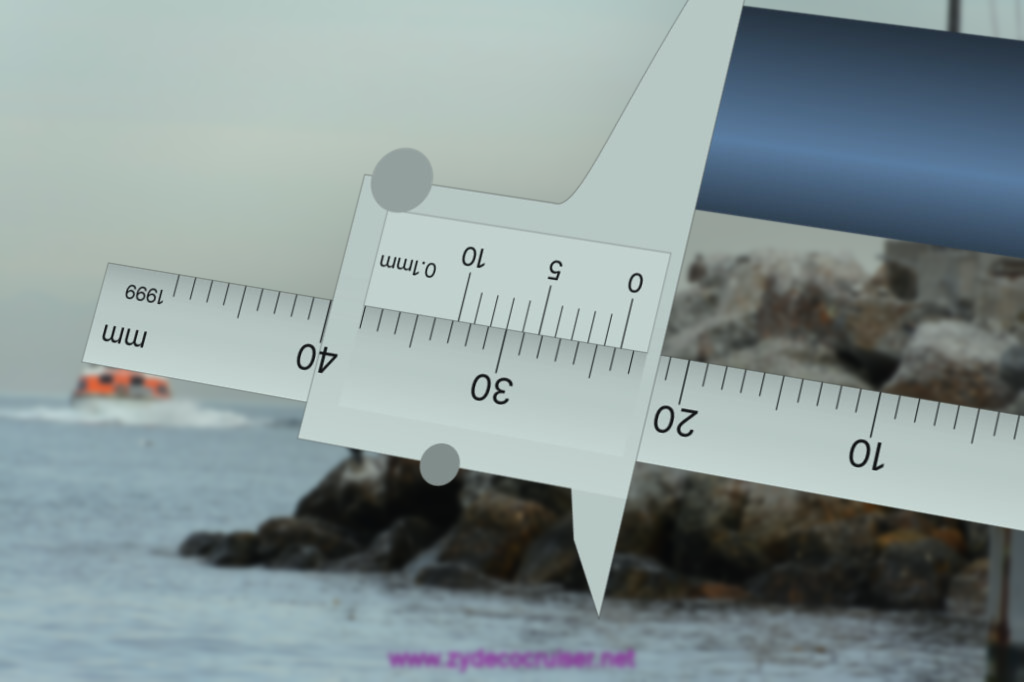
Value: **23.7** mm
